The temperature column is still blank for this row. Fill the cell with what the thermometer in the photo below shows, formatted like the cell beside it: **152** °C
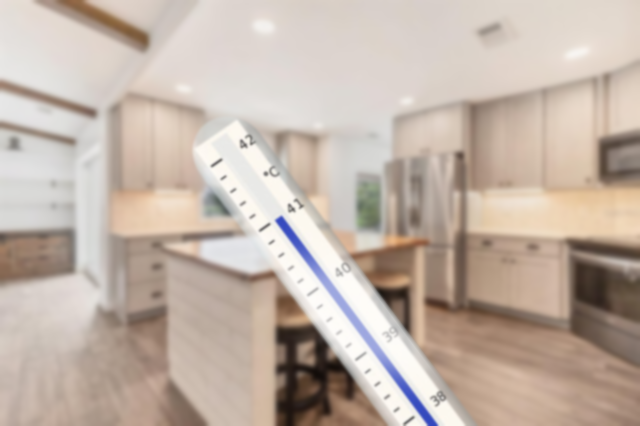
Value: **41** °C
